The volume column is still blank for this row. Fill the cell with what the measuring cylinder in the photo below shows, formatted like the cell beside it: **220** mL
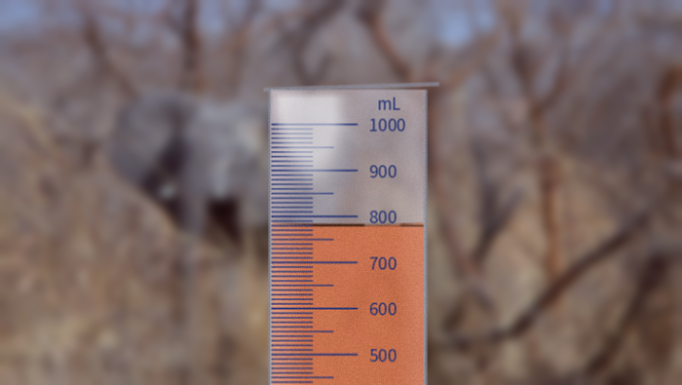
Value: **780** mL
